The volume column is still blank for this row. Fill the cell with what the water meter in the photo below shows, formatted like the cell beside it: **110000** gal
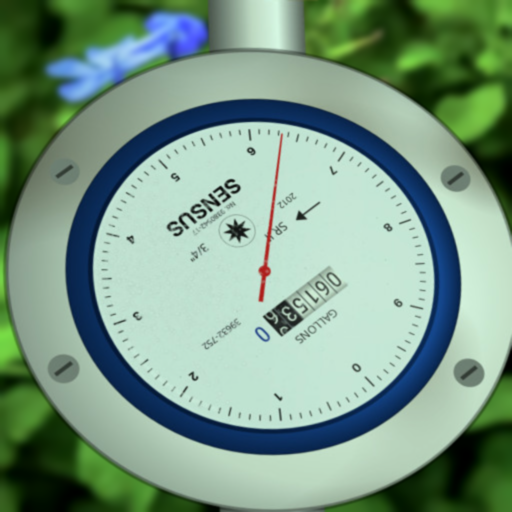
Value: **615356.3** gal
